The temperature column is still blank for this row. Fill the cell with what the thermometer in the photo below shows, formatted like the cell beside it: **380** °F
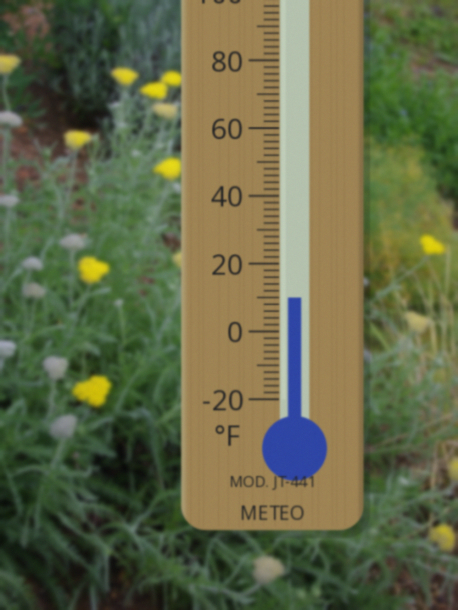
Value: **10** °F
